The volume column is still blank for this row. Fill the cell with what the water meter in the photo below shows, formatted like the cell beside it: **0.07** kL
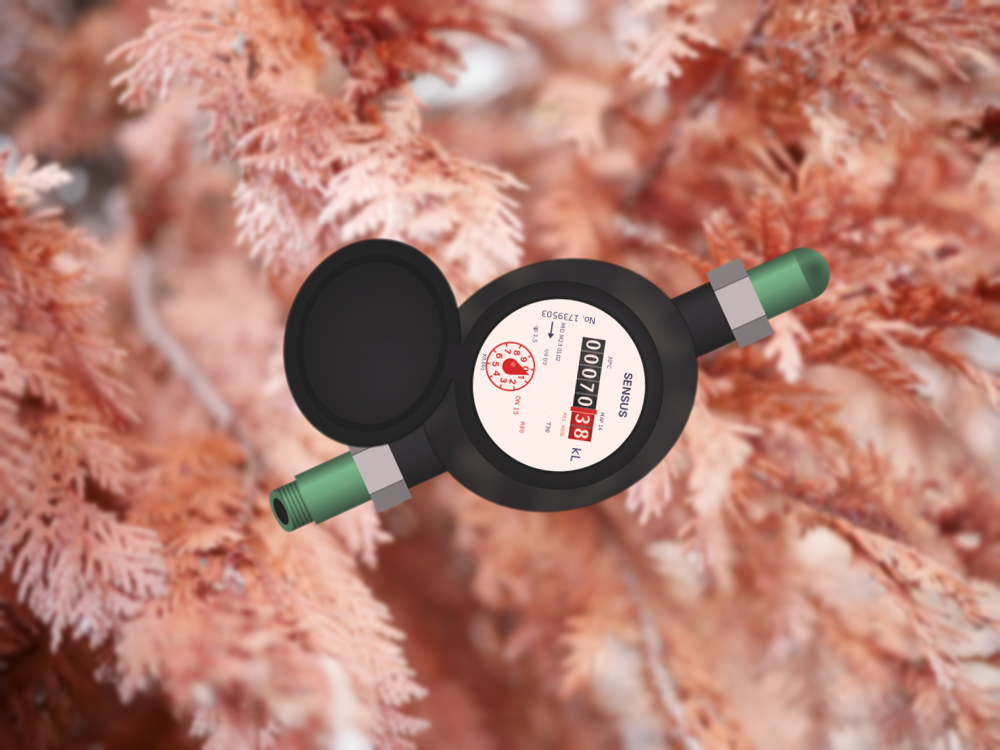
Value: **70.380** kL
